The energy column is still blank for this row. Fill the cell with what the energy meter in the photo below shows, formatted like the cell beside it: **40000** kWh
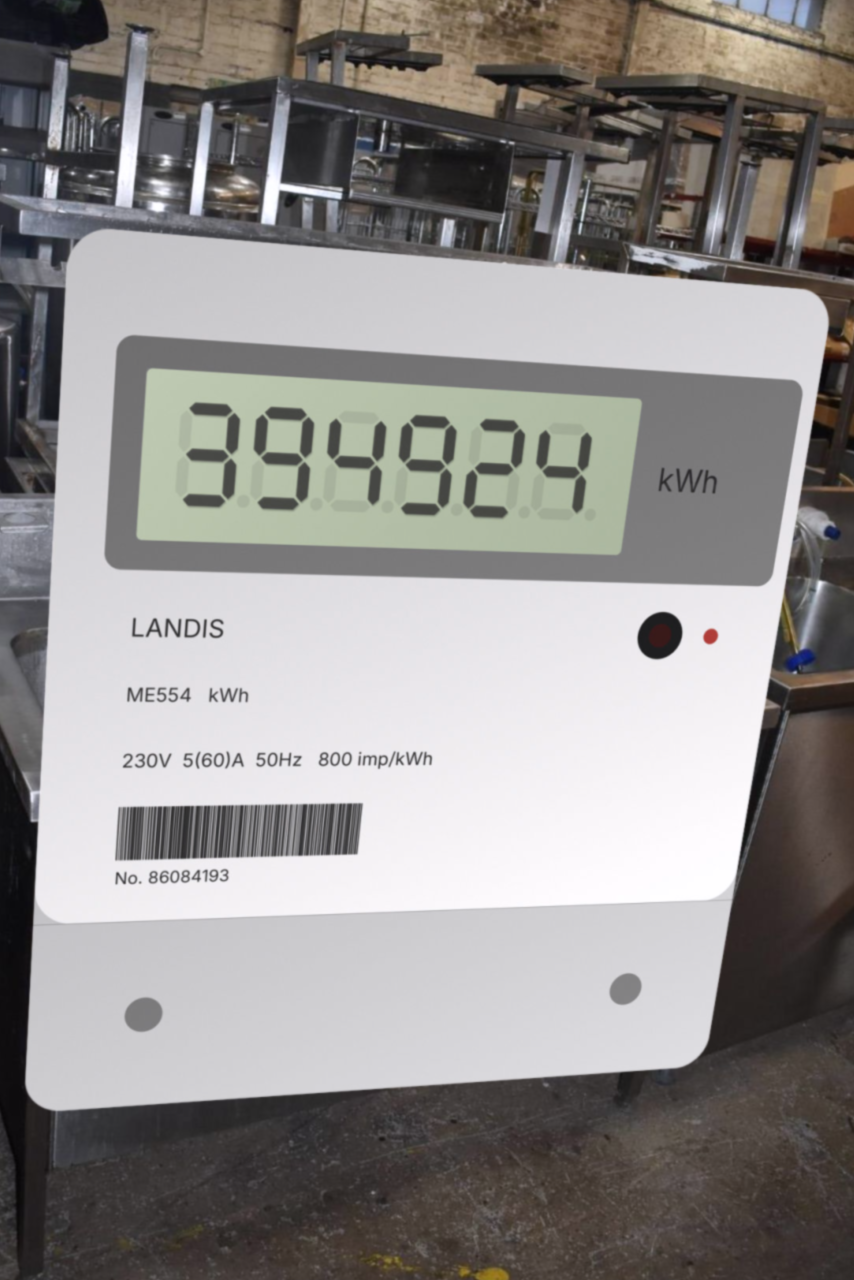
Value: **394924** kWh
